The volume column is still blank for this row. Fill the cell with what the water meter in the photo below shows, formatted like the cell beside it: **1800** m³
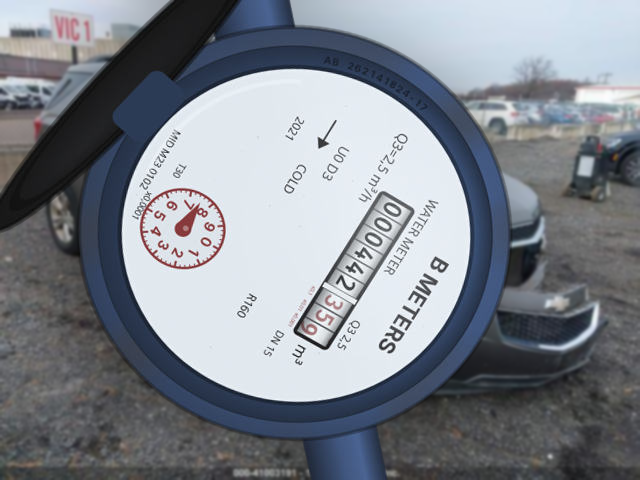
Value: **442.3587** m³
